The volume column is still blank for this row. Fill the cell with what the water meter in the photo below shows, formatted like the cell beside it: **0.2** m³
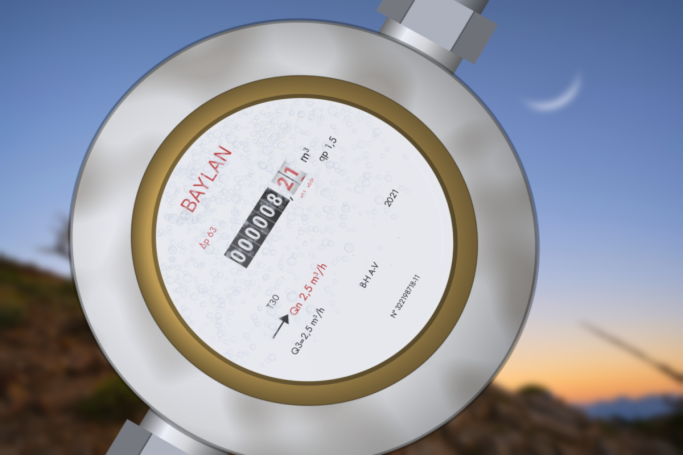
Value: **8.21** m³
